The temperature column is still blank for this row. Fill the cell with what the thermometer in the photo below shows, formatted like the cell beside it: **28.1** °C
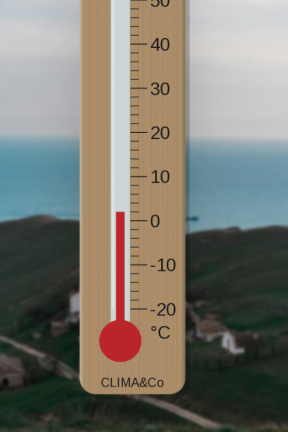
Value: **2** °C
